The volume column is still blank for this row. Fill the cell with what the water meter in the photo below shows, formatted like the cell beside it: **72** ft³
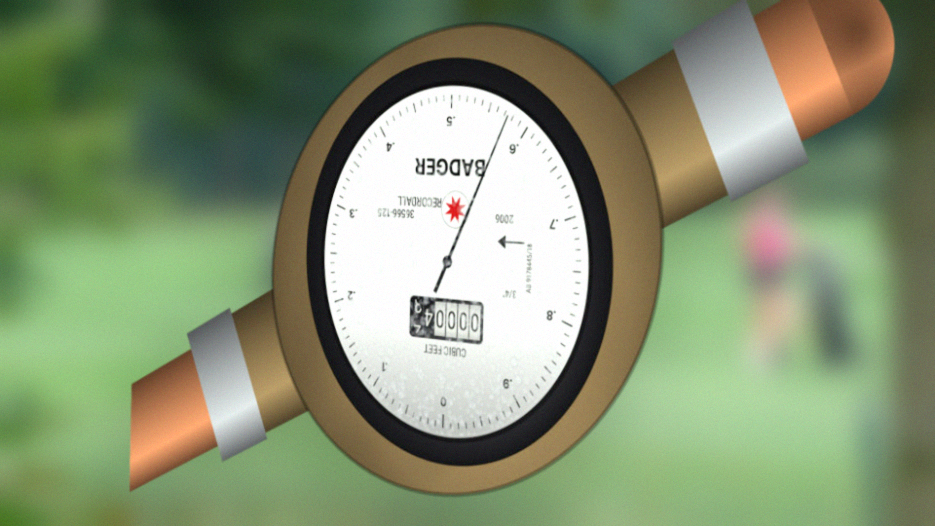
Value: **42.57** ft³
